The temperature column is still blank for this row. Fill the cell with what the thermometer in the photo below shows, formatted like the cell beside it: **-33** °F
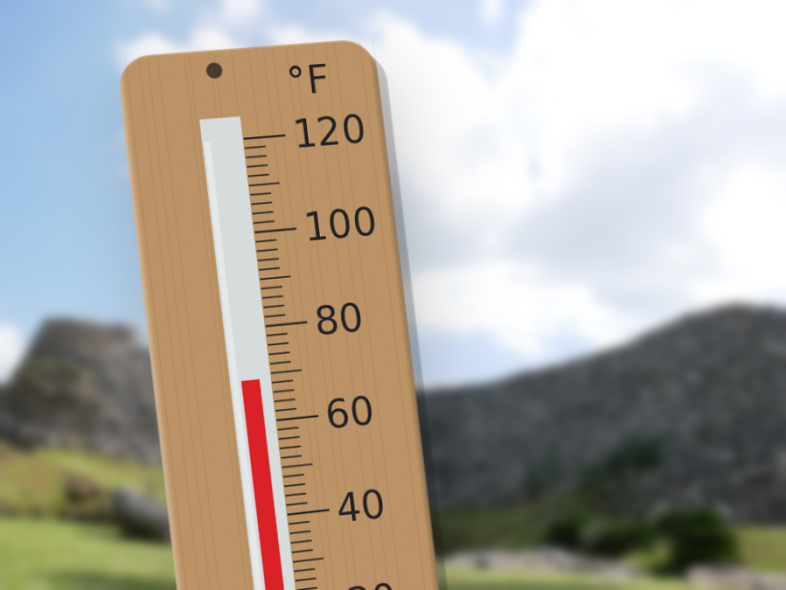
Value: **69** °F
